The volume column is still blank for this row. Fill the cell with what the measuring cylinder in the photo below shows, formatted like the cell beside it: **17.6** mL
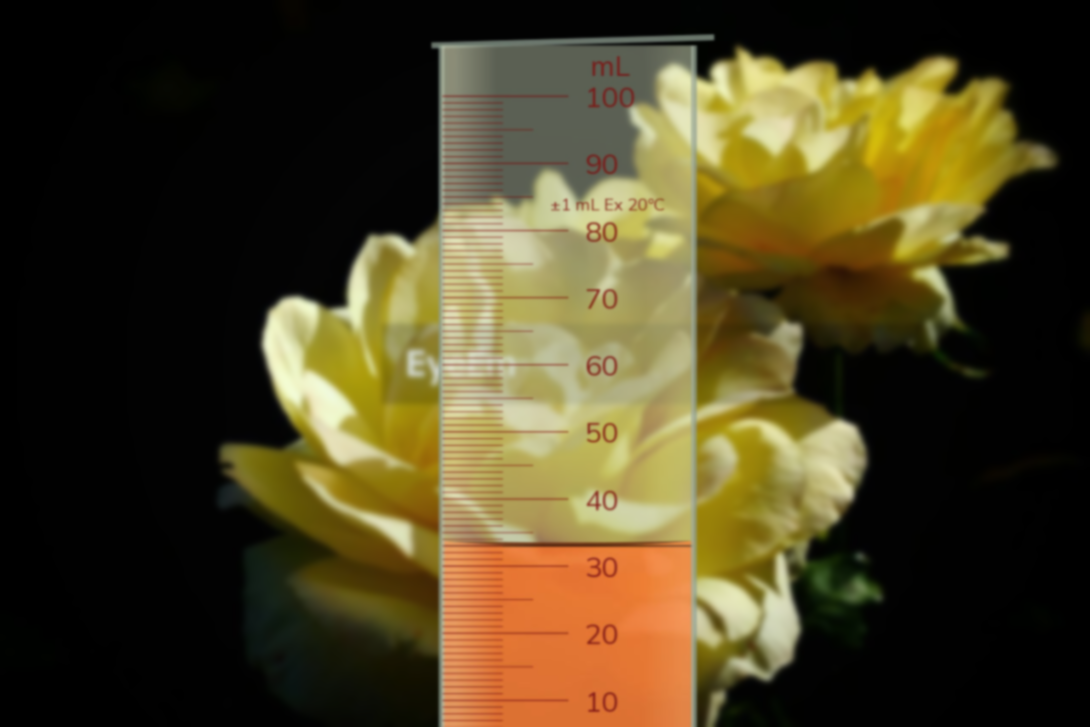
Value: **33** mL
